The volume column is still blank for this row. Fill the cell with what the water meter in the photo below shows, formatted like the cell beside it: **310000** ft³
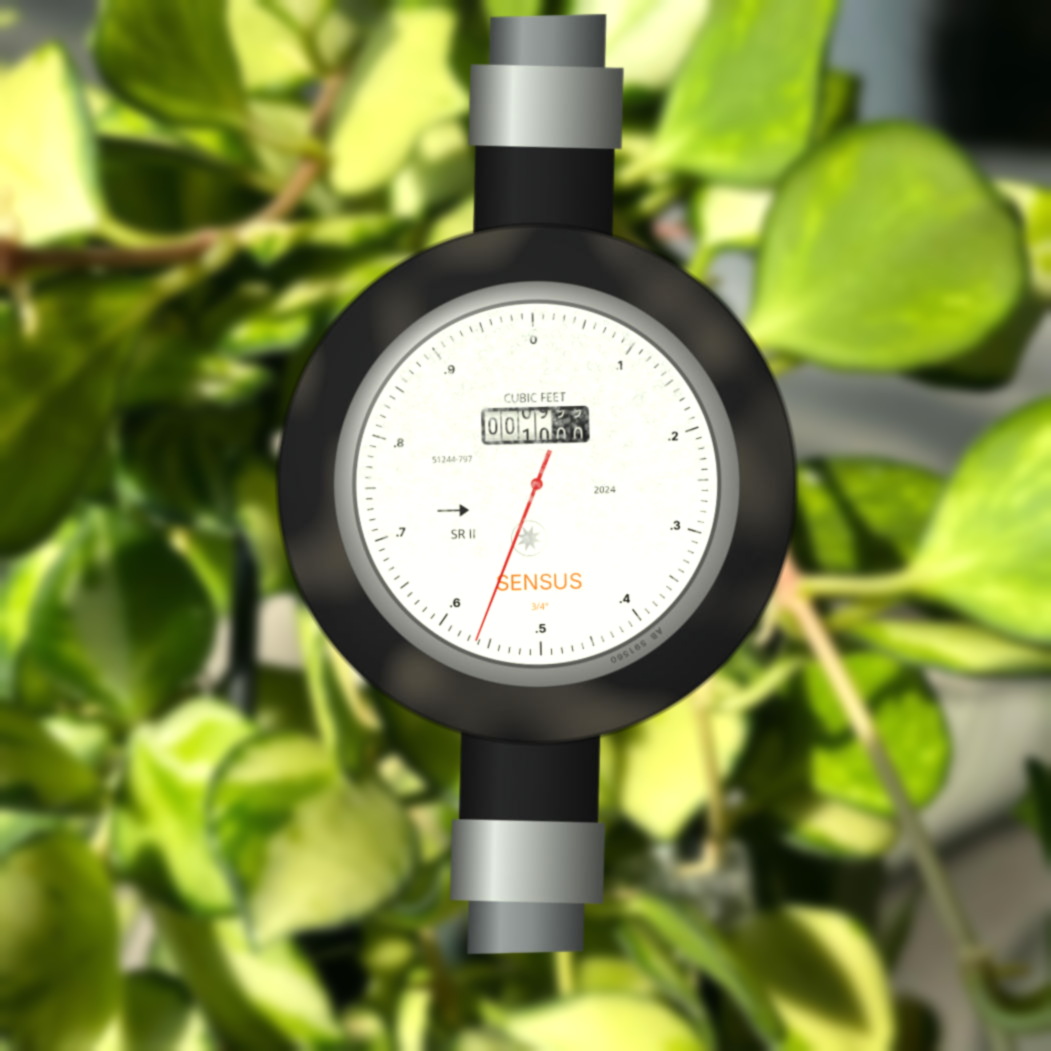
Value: **999.56** ft³
